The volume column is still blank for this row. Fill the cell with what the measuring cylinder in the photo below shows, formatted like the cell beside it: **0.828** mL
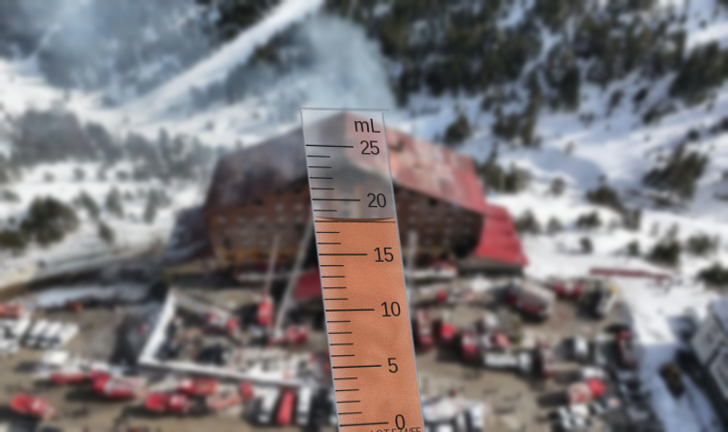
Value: **18** mL
